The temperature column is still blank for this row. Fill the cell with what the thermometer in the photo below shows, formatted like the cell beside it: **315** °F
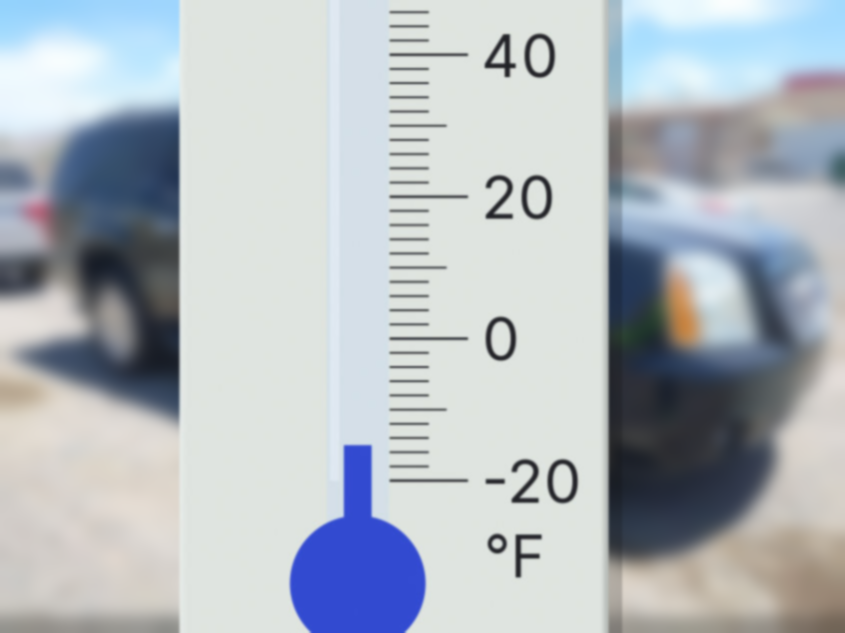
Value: **-15** °F
